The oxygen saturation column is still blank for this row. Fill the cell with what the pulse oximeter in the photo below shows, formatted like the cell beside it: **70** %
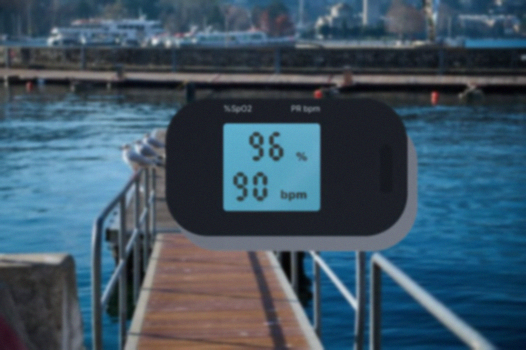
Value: **96** %
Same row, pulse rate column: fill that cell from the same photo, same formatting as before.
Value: **90** bpm
